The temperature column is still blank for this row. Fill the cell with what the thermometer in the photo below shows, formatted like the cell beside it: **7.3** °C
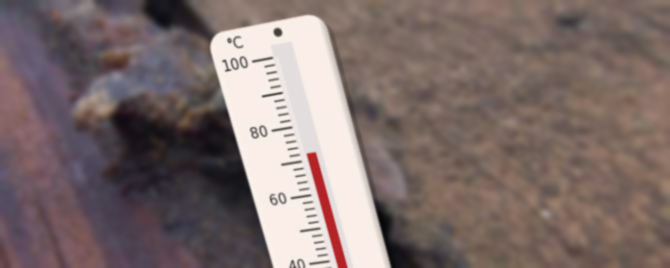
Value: **72** °C
